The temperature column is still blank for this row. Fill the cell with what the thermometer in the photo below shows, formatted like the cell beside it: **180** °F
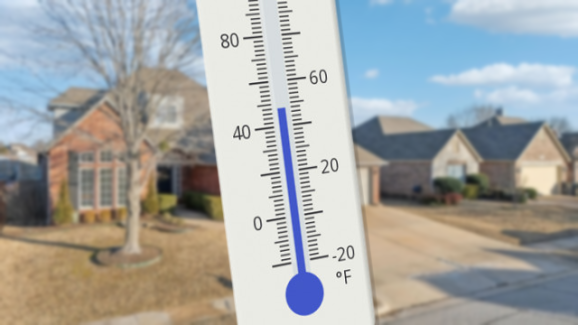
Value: **48** °F
